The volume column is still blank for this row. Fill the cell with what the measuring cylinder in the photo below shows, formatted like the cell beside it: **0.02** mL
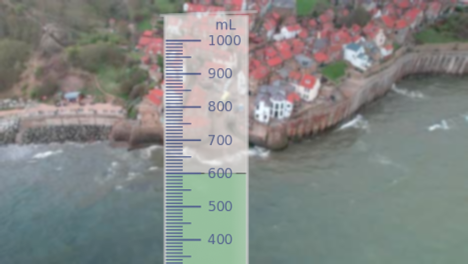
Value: **600** mL
